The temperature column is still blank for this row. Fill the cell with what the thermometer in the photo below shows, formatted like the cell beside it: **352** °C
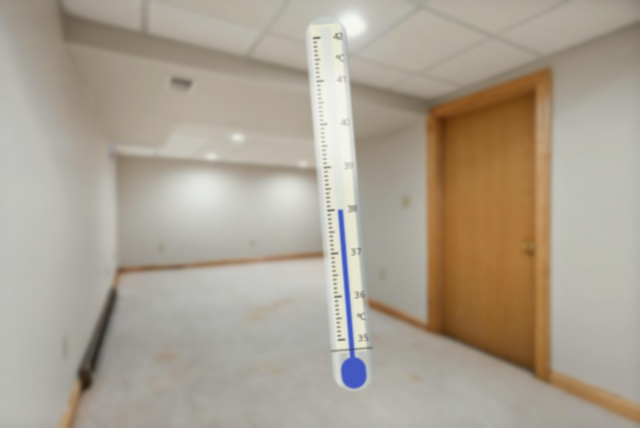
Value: **38** °C
